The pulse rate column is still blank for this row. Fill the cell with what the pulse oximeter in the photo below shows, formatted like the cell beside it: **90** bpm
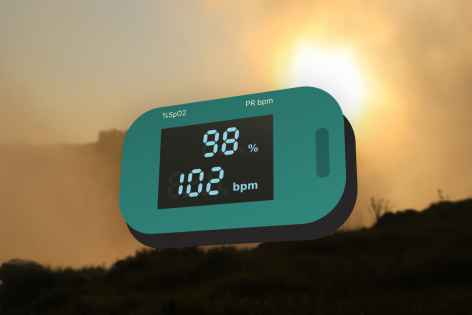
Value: **102** bpm
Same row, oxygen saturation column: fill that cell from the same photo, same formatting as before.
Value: **98** %
